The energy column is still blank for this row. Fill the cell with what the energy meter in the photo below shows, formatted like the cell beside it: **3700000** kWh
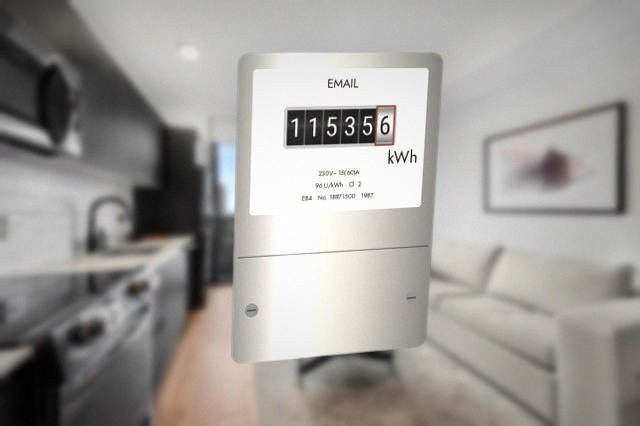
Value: **11535.6** kWh
